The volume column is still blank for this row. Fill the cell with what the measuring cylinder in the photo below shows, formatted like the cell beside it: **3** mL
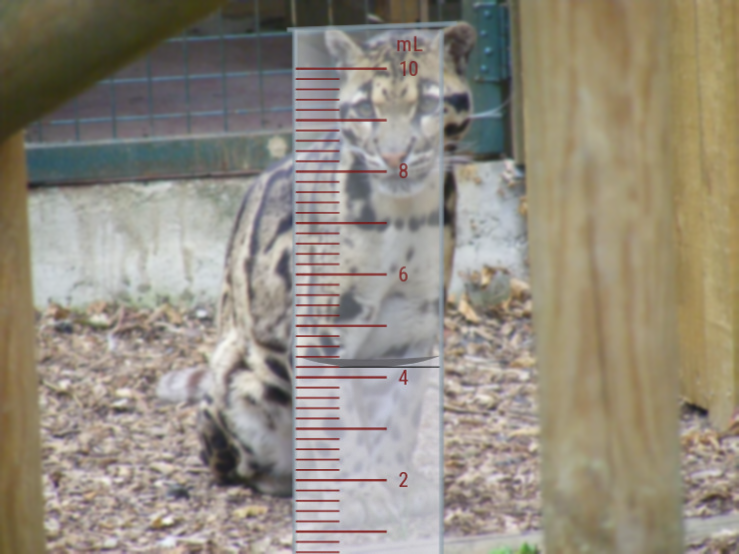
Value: **4.2** mL
